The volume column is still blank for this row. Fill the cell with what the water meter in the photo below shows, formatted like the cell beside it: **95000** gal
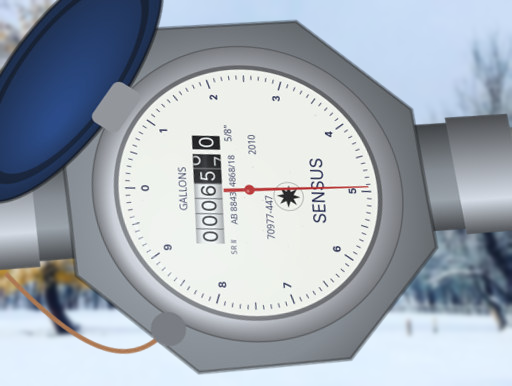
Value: **6564.9** gal
